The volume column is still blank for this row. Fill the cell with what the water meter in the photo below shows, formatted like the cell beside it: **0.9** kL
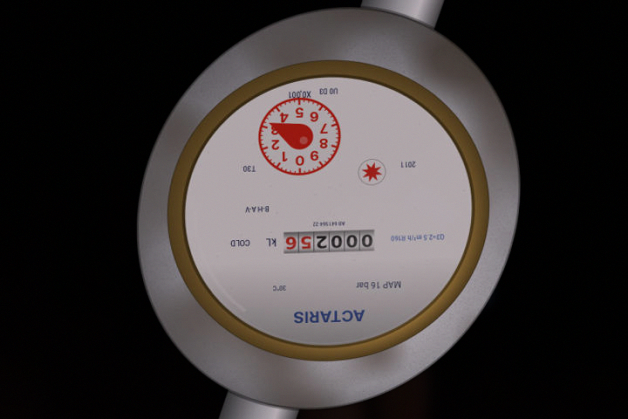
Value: **2.563** kL
